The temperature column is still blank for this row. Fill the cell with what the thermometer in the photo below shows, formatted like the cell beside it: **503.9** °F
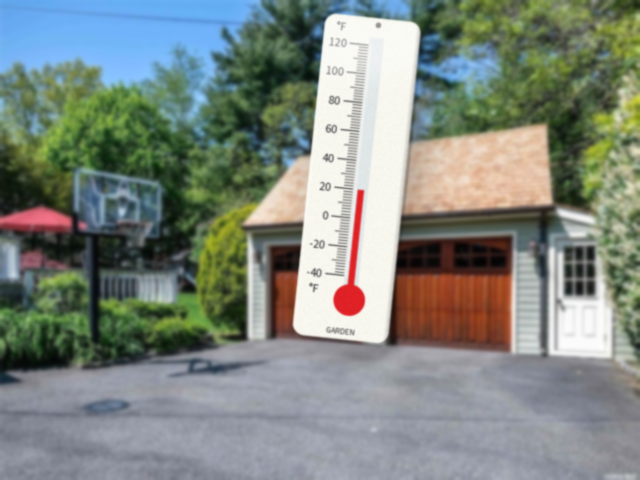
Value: **20** °F
